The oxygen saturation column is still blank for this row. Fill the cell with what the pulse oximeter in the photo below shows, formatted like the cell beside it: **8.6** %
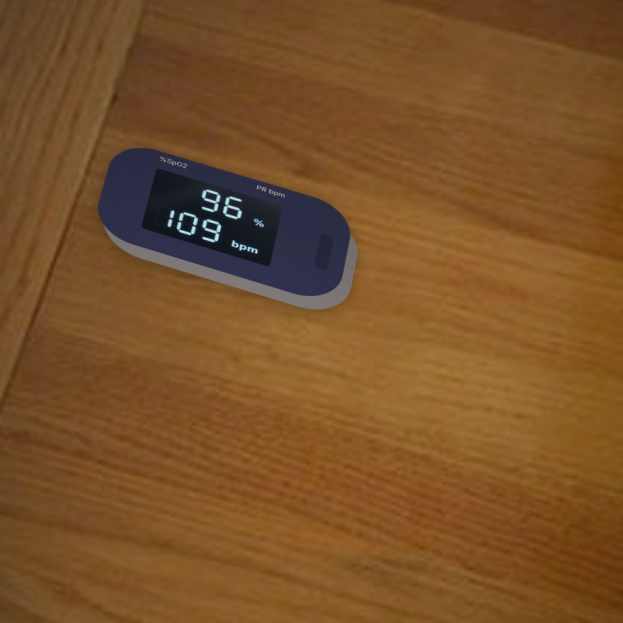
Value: **96** %
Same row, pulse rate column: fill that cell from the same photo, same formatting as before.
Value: **109** bpm
